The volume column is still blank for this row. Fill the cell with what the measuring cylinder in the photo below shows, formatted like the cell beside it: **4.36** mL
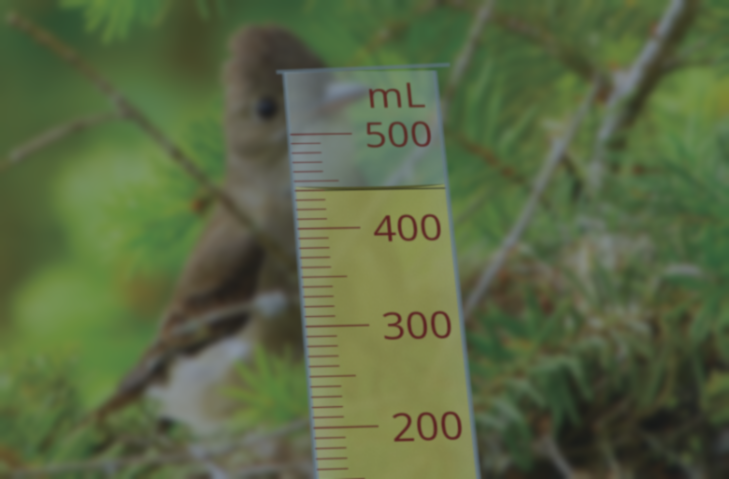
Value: **440** mL
